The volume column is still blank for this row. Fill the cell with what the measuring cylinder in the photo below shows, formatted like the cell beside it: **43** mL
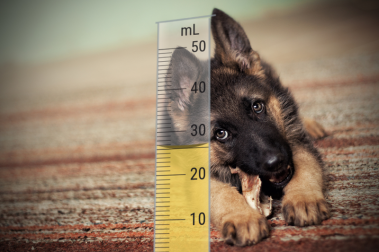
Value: **26** mL
